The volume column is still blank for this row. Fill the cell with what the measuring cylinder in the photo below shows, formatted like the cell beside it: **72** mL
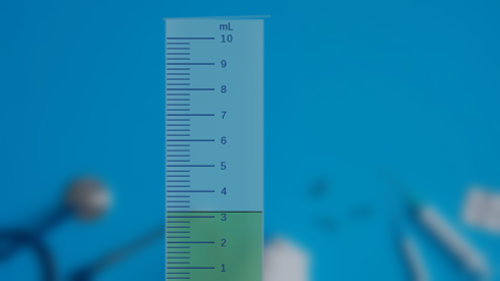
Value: **3.2** mL
